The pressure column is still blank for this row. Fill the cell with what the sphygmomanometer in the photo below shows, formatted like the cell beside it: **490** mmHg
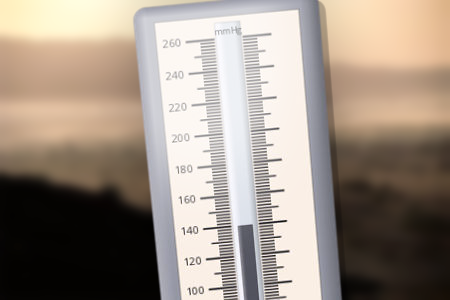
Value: **140** mmHg
